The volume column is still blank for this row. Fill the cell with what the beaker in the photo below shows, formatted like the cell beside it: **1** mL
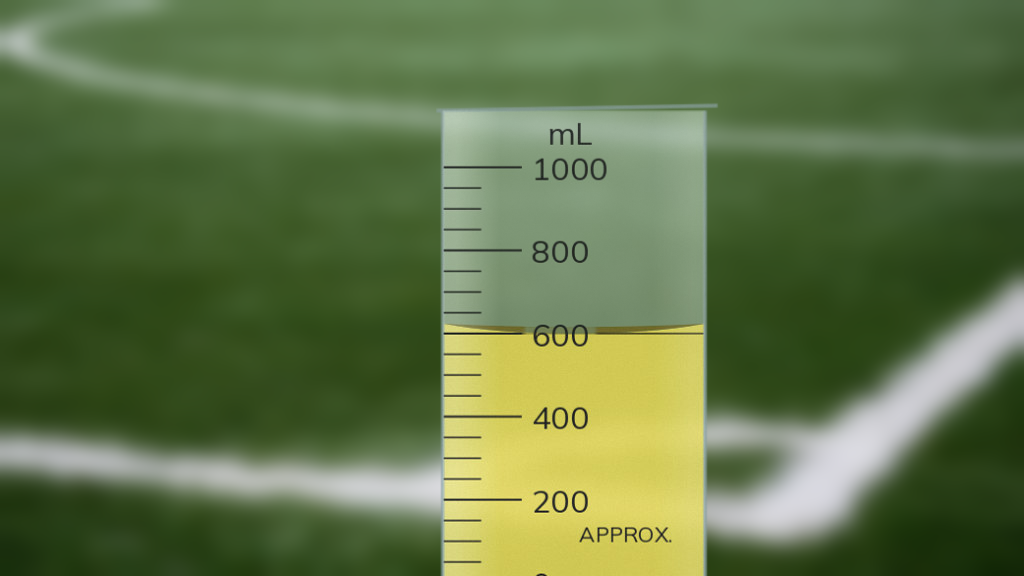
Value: **600** mL
